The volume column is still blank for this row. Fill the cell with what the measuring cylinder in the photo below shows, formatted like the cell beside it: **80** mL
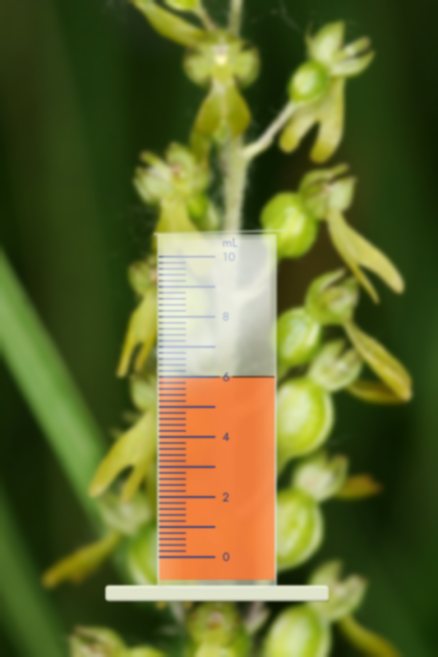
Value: **6** mL
